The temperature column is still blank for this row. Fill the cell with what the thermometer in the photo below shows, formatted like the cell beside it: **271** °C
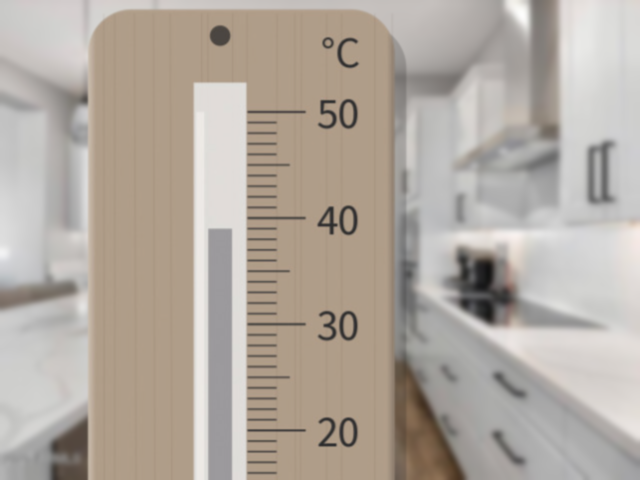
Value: **39** °C
